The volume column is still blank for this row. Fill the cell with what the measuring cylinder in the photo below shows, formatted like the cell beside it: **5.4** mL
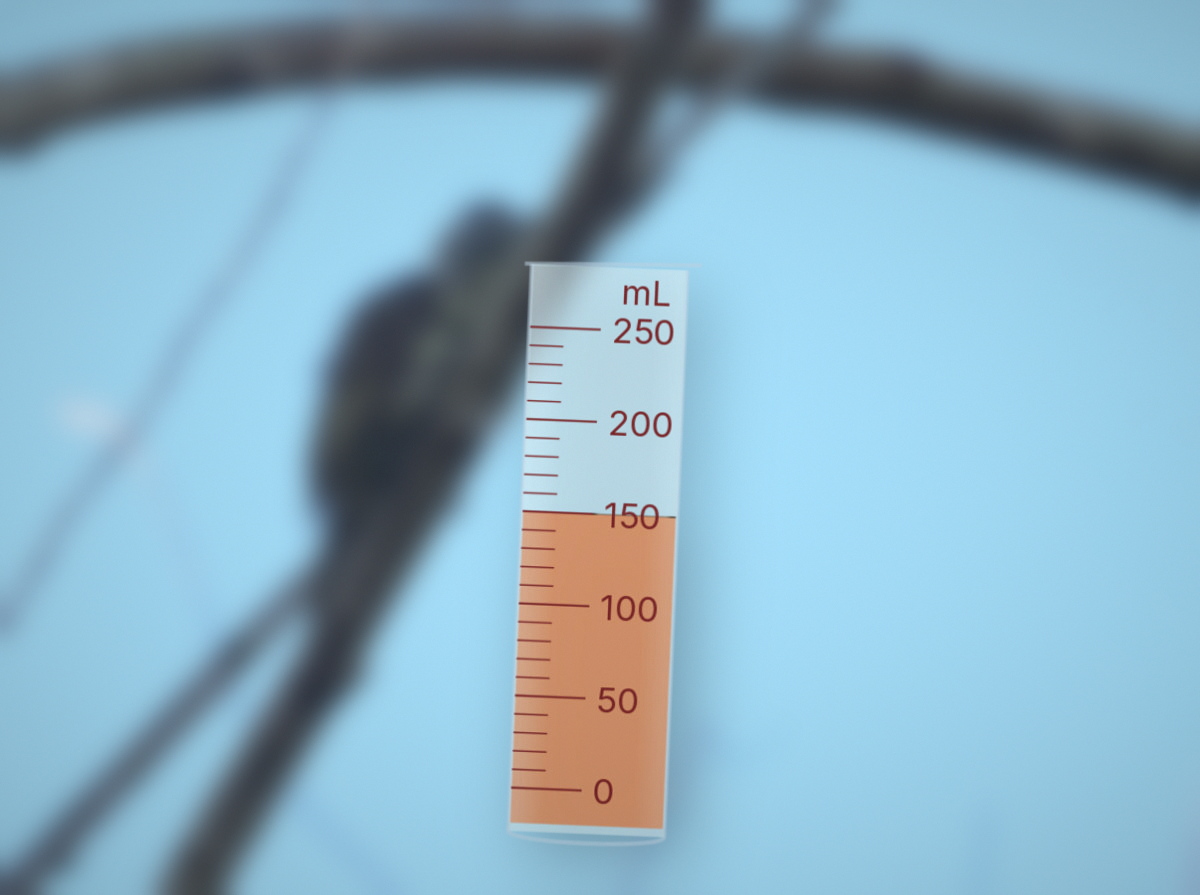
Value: **150** mL
